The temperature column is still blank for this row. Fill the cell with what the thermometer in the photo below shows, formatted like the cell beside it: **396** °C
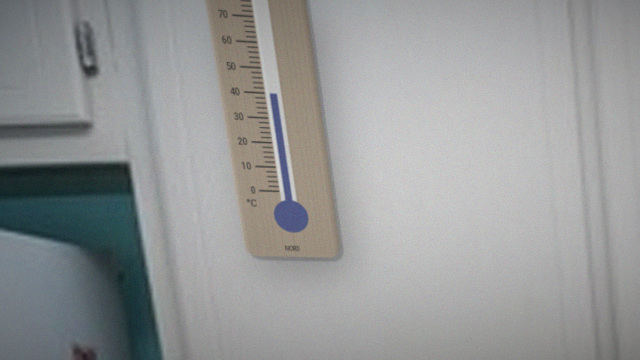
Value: **40** °C
